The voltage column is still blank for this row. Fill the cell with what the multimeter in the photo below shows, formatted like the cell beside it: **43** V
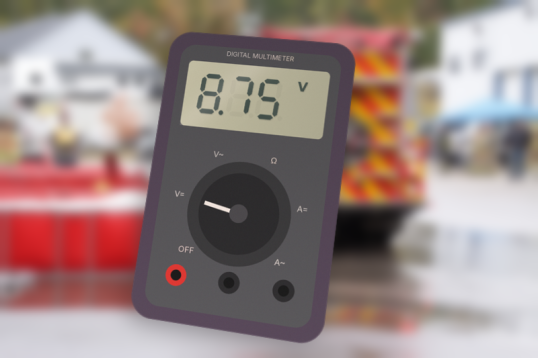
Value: **8.75** V
